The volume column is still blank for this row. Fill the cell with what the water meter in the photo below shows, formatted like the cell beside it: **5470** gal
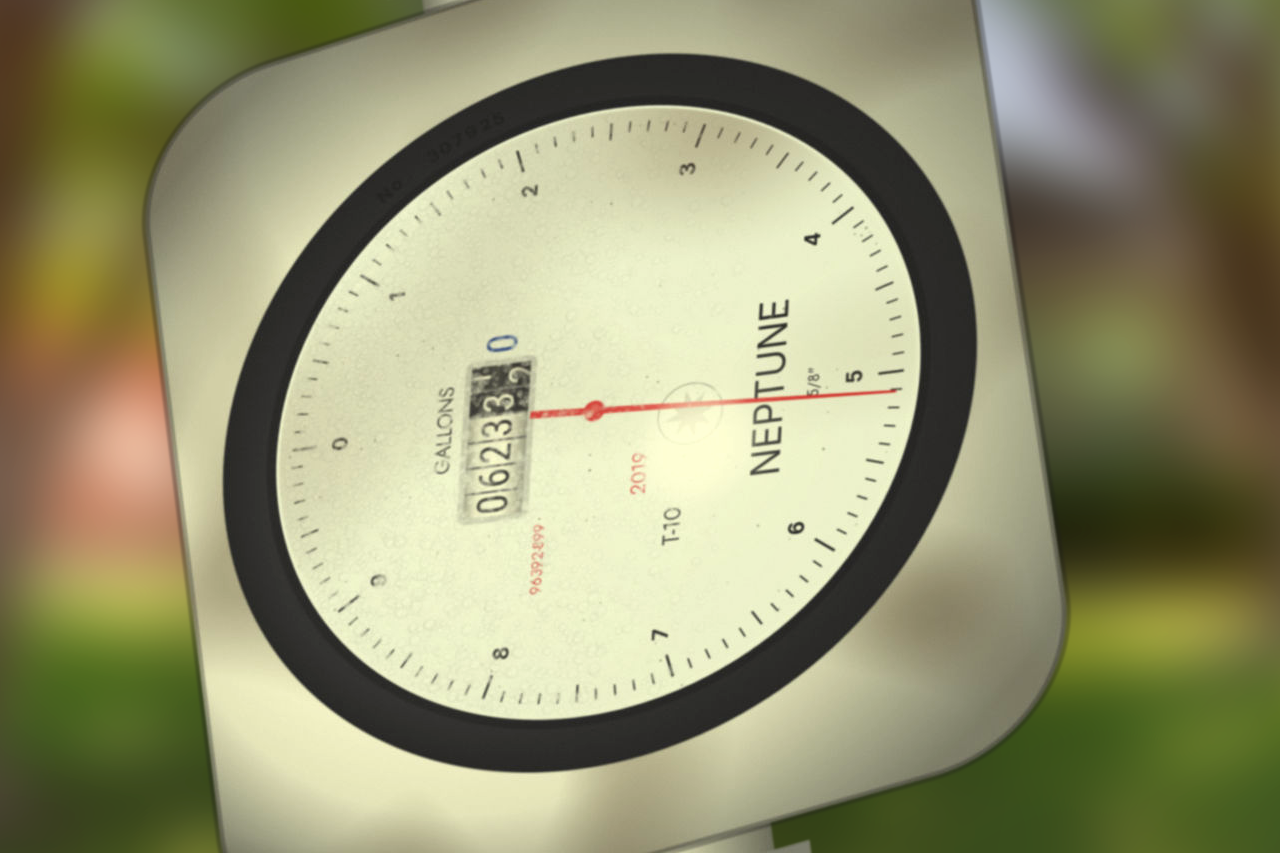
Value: **623315.1** gal
